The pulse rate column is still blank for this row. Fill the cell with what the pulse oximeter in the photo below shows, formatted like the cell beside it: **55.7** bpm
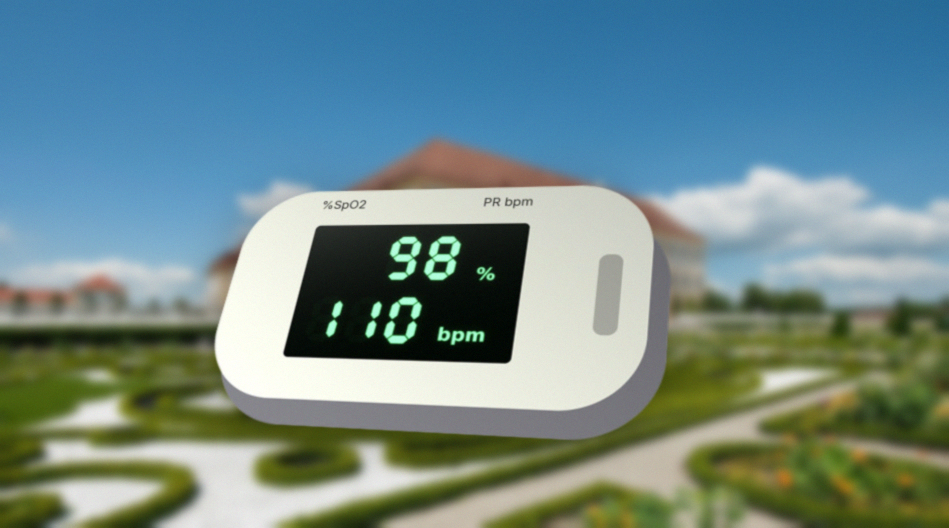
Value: **110** bpm
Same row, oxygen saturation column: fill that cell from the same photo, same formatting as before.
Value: **98** %
